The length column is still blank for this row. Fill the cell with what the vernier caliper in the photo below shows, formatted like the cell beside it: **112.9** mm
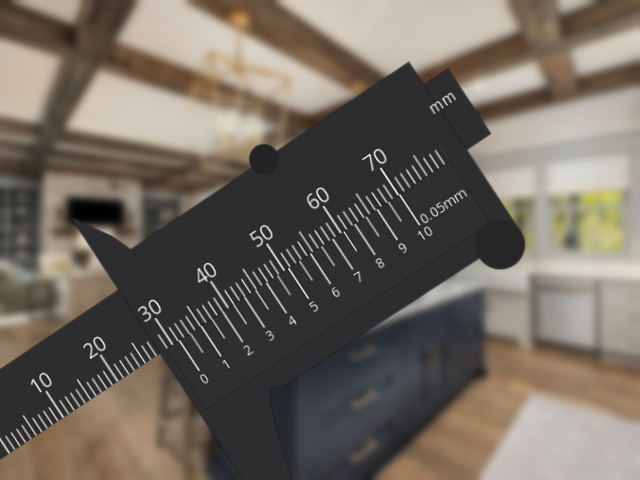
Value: **31.2** mm
